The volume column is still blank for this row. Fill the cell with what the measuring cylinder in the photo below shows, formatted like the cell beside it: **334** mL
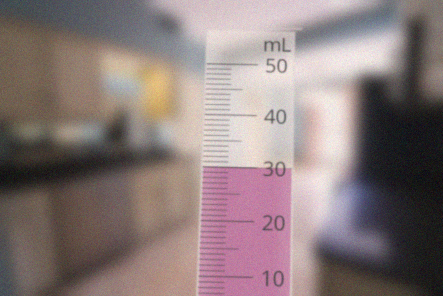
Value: **30** mL
